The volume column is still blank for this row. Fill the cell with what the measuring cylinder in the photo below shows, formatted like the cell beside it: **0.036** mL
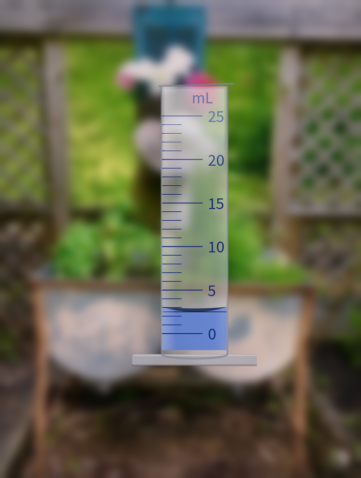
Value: **2.5** mL
